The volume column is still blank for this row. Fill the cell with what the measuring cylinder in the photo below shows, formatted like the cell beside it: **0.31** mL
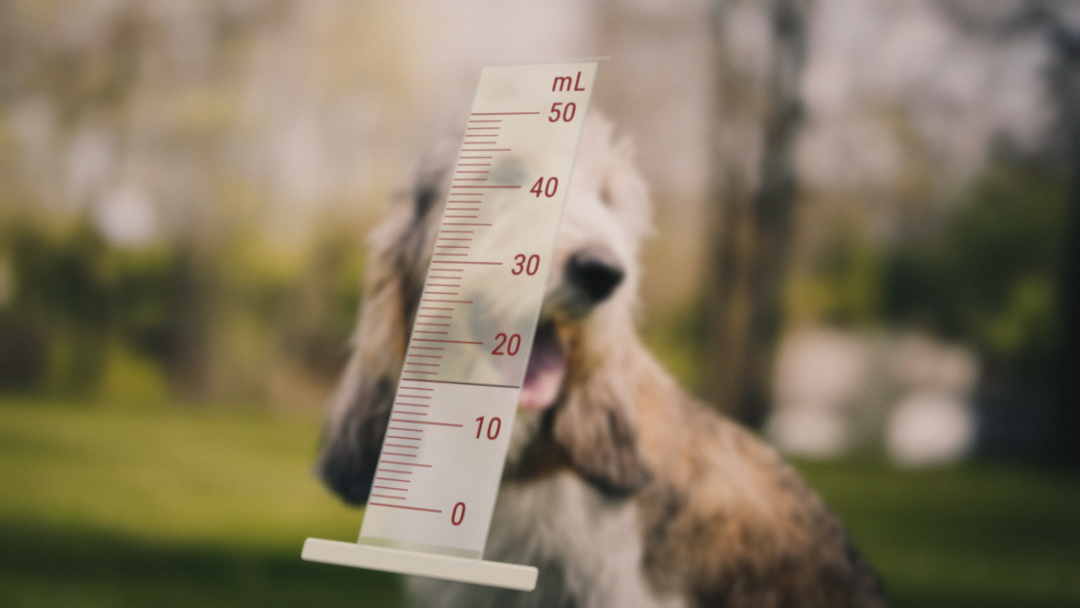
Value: **15** mL
